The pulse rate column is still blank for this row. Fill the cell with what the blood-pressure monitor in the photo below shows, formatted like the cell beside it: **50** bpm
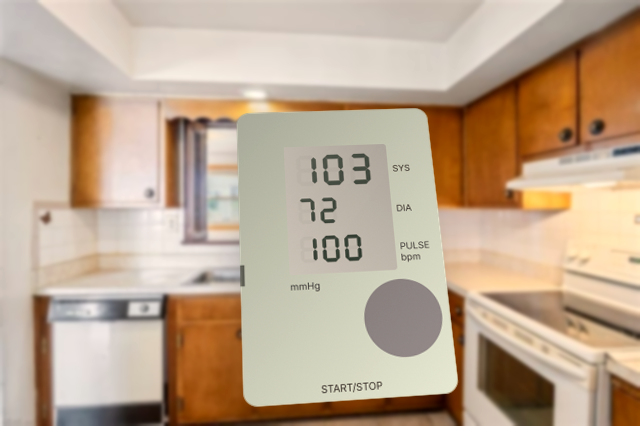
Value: **100** bpm
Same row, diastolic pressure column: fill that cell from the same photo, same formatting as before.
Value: **72** mmHg
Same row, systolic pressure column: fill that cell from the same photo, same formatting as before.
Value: **103** mmHg
